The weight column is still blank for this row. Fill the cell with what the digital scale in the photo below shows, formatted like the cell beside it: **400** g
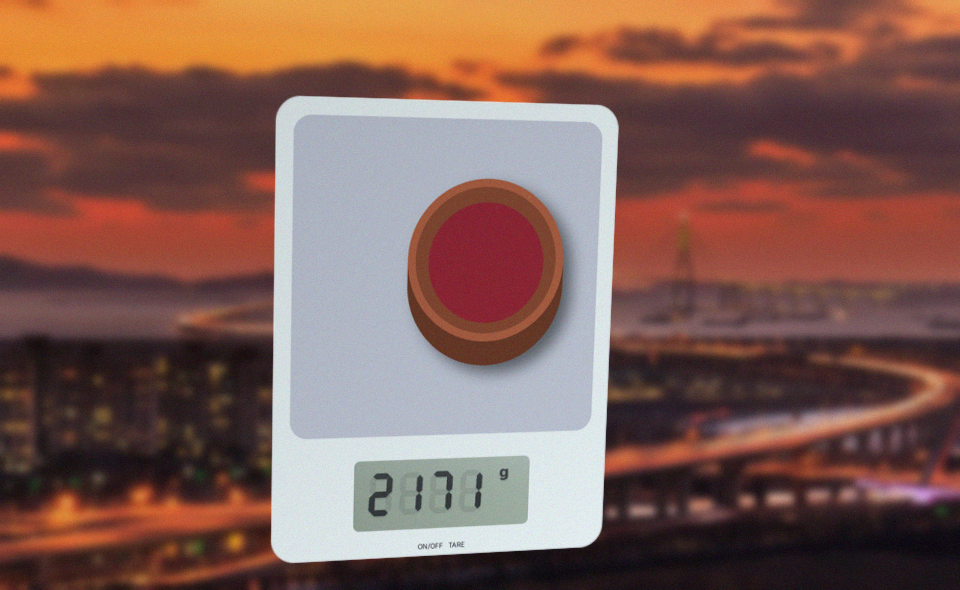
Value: **2171** g
